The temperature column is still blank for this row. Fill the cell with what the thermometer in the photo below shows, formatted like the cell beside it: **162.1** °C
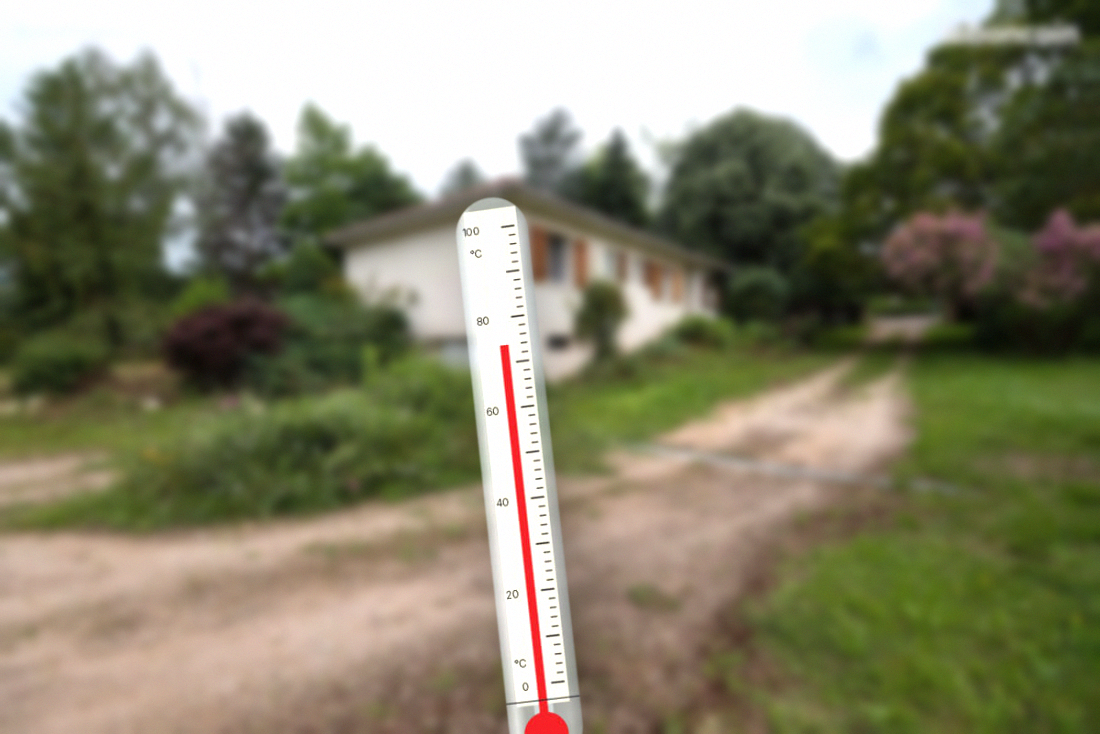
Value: **74** °C
